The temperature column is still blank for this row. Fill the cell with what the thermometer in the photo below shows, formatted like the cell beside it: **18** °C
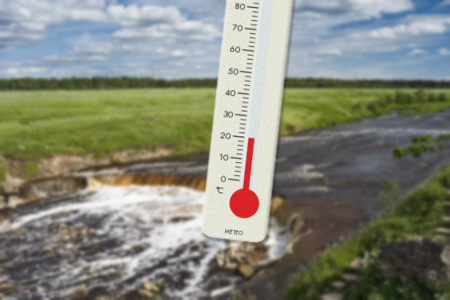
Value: **20** °C
